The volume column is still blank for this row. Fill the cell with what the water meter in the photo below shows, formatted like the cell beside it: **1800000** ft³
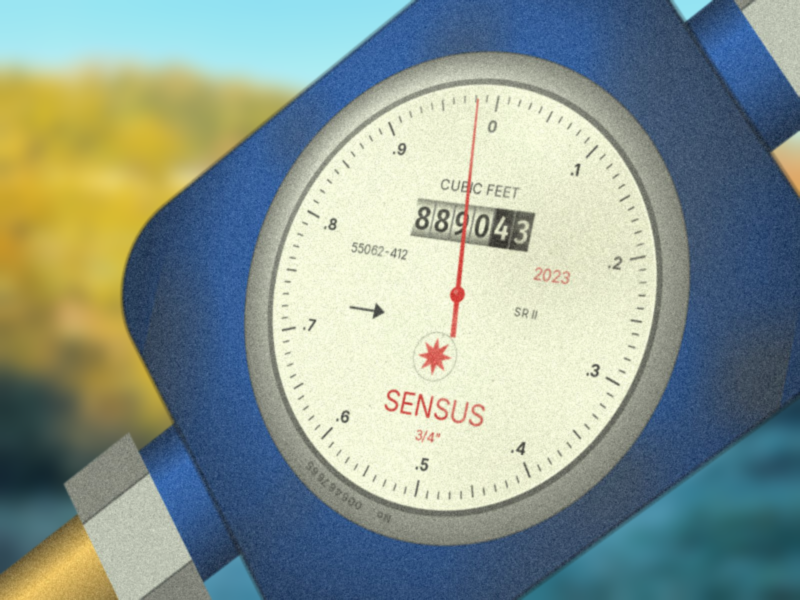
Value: **889042.98** ft³
